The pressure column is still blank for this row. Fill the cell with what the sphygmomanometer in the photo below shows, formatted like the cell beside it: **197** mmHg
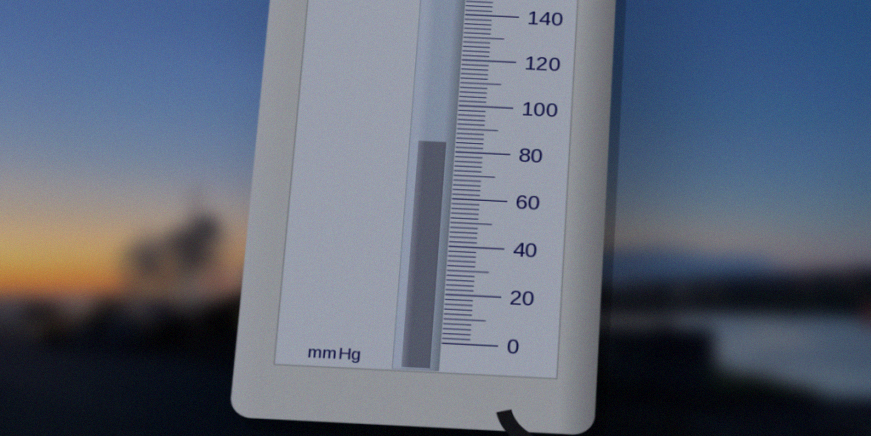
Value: **84** mmHg
